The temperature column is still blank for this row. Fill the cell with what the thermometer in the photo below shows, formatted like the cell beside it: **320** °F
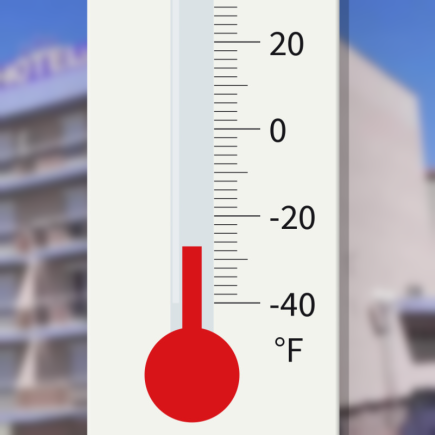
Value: **-27** °F
